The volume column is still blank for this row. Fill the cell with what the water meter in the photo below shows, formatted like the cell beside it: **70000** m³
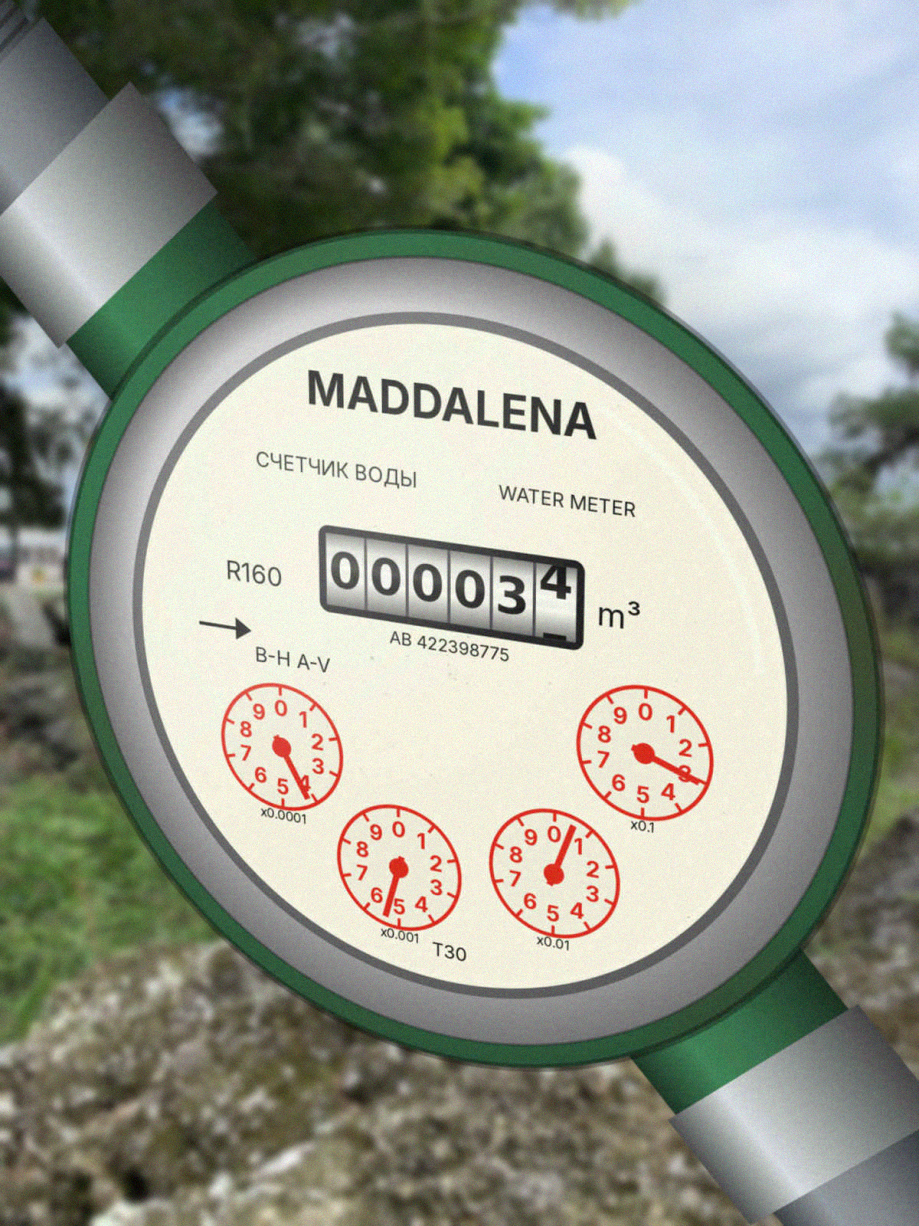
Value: **34.3054** m³
